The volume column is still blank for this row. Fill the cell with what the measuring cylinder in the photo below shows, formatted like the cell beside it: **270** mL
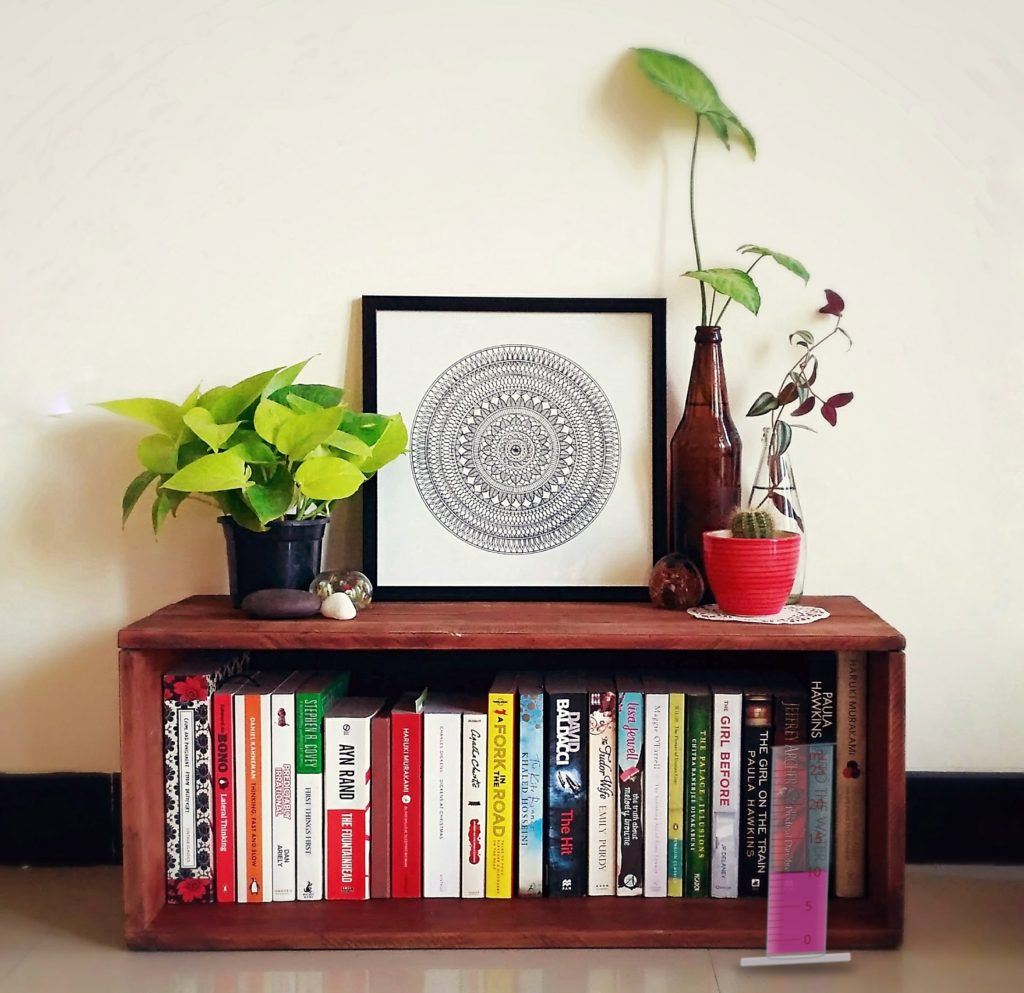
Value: **10** mL
